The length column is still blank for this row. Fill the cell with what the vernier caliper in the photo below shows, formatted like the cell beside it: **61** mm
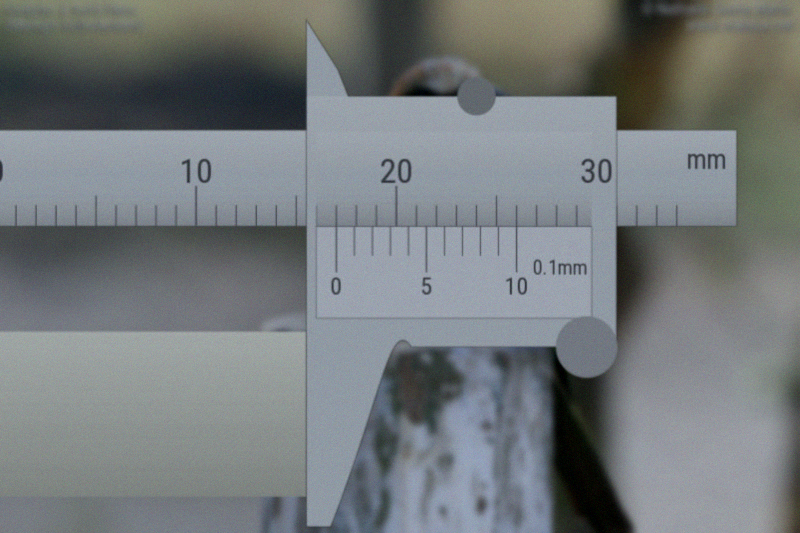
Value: **17.0** mm
